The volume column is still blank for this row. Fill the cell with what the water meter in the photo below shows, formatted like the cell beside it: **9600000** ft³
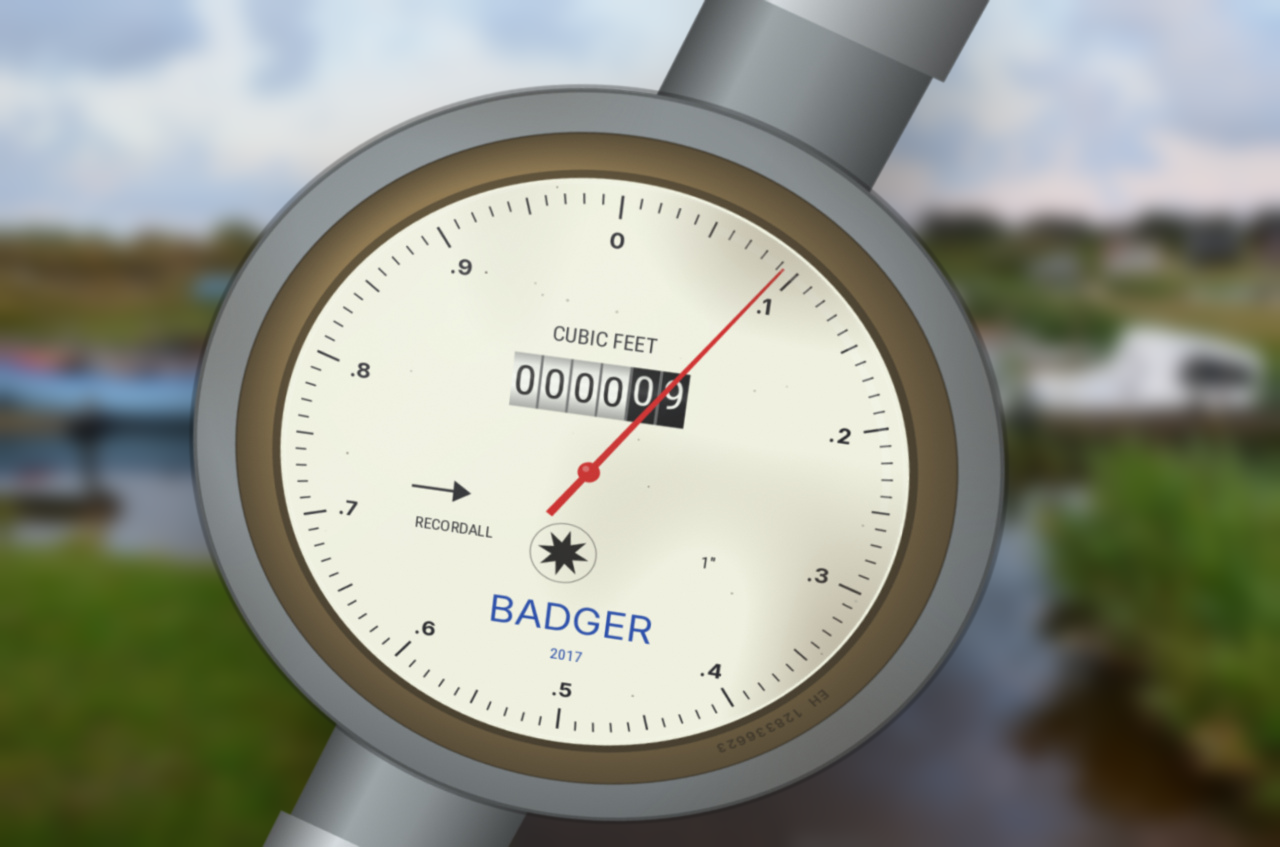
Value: **9.09** ft³
